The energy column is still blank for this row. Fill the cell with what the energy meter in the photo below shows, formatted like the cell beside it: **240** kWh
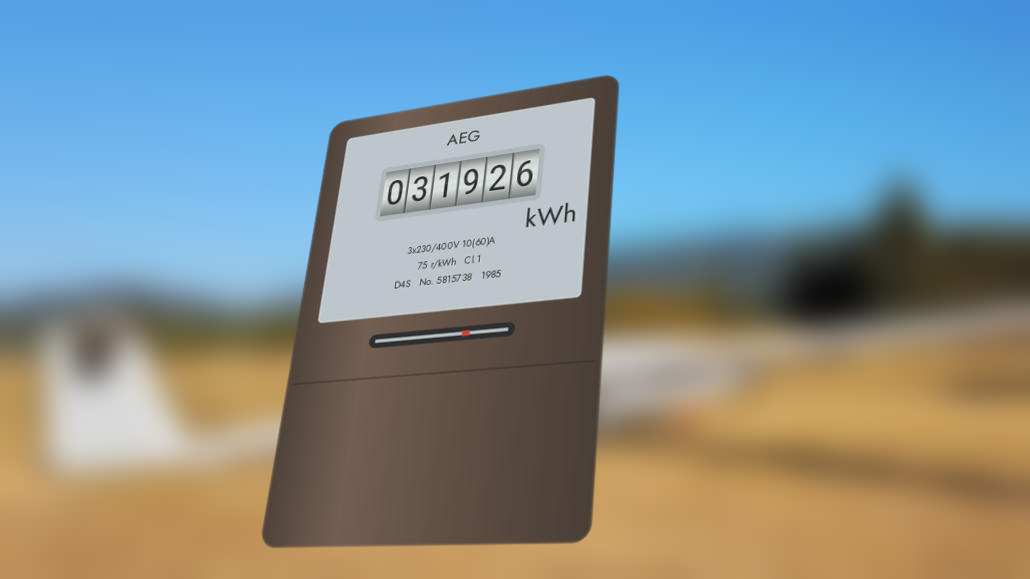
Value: **31926** kWh
